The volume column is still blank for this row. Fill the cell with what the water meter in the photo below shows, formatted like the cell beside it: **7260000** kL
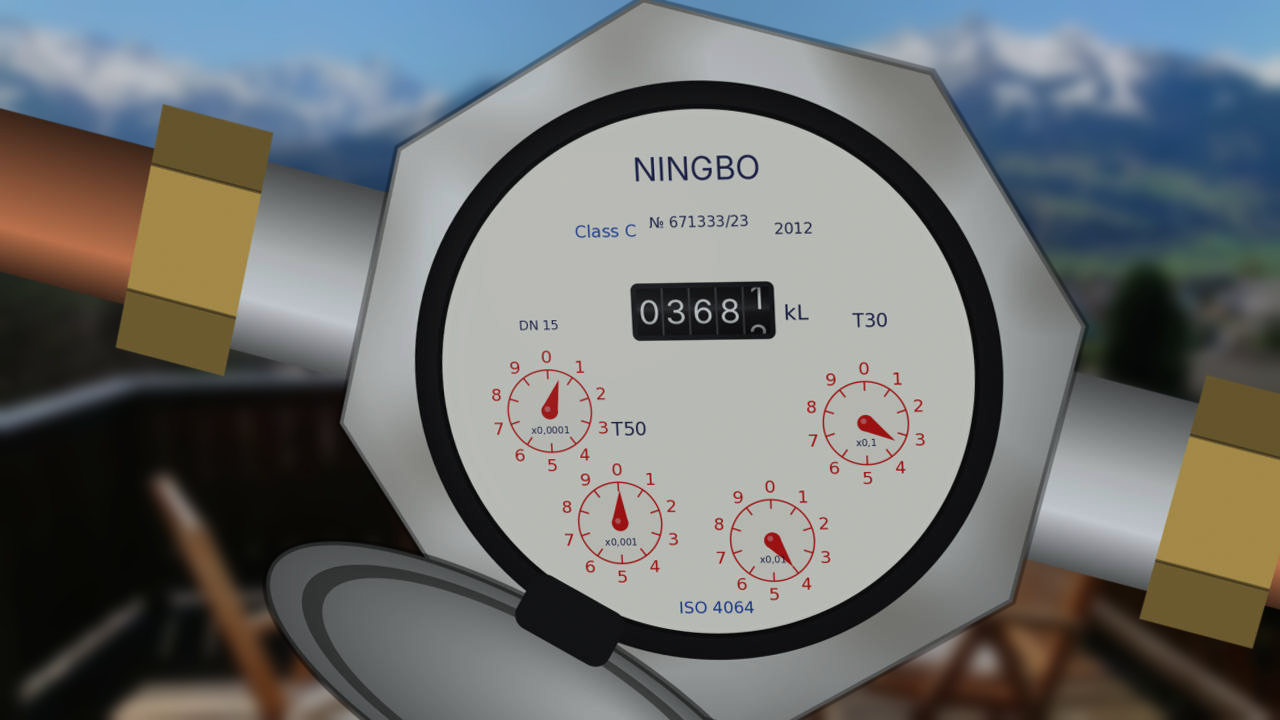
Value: **3681.3400** kL
